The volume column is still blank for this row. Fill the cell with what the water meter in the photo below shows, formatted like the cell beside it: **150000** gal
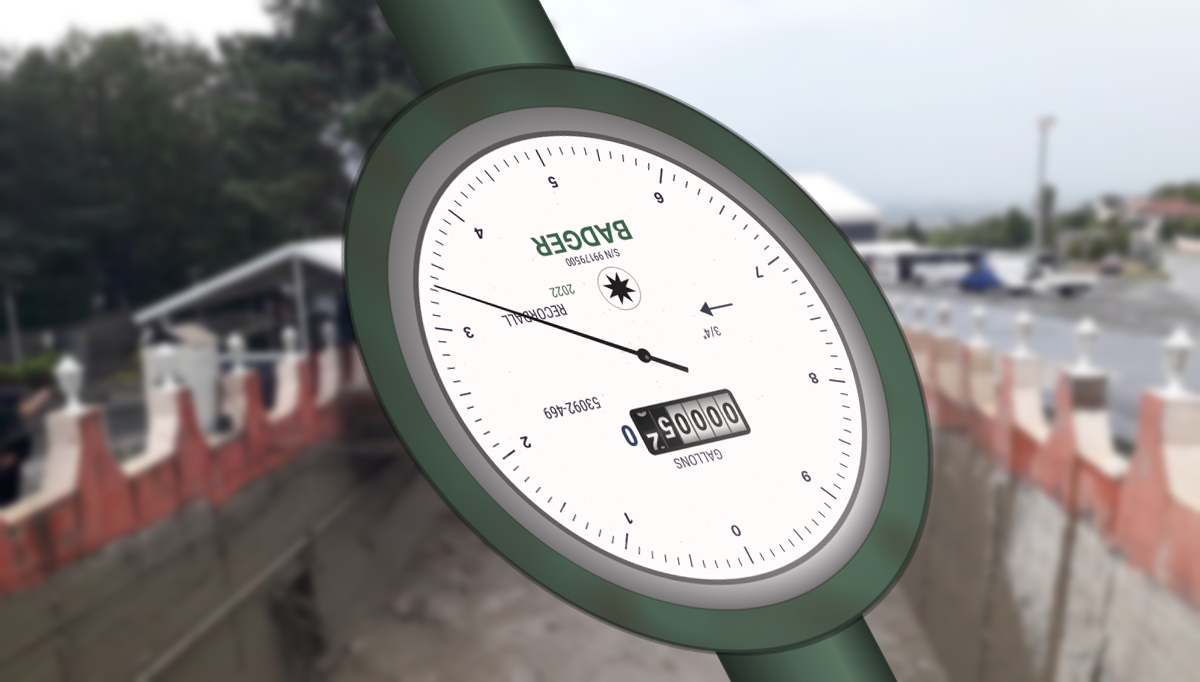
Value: **523.3** gal
